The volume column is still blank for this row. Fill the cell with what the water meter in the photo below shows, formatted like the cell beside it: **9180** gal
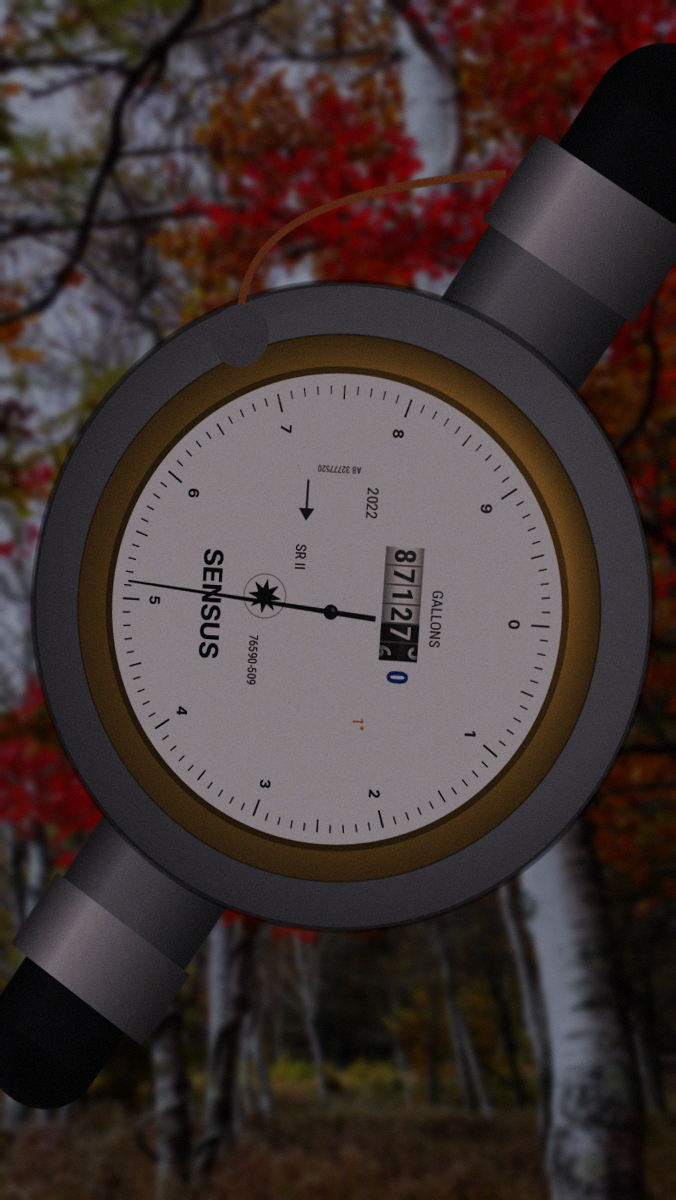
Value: **8712755.1** gal
